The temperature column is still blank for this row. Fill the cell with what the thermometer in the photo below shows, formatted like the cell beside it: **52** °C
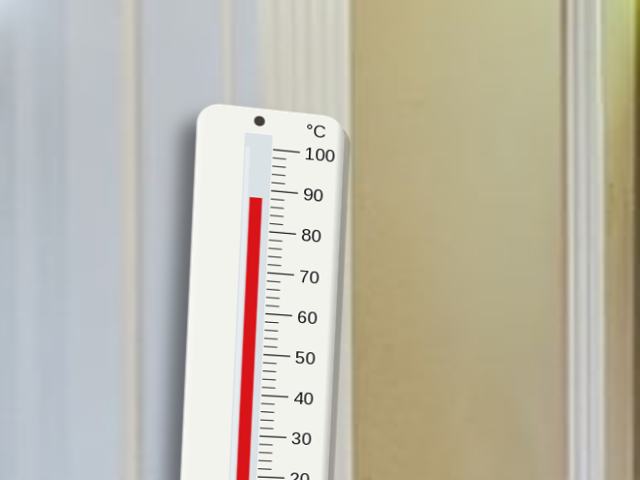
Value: **88** °C
